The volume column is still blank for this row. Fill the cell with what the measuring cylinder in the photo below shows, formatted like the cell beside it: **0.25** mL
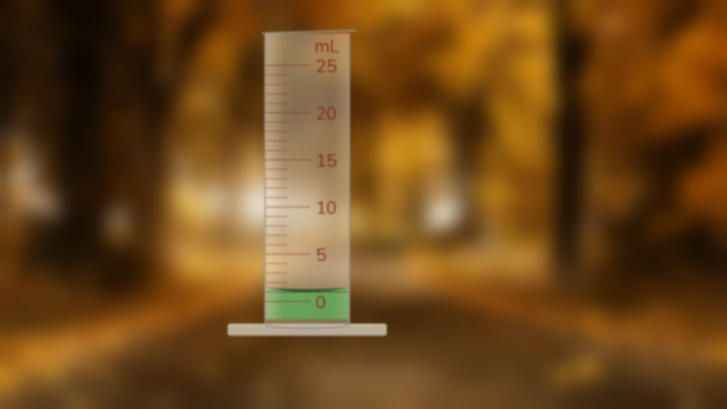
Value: **1** mL
